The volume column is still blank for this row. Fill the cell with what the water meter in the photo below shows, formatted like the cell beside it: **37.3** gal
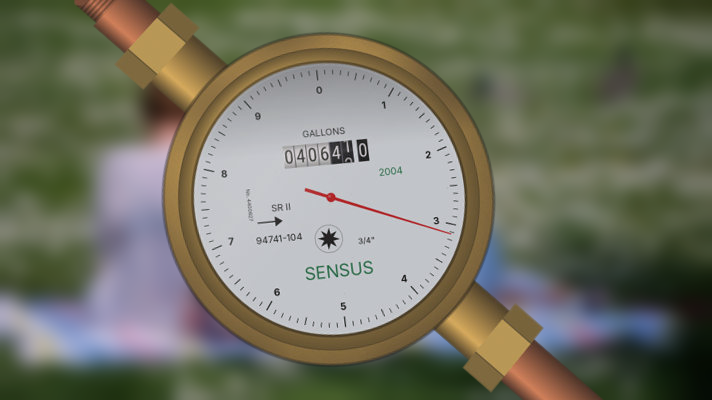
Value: **406413.1** gal
